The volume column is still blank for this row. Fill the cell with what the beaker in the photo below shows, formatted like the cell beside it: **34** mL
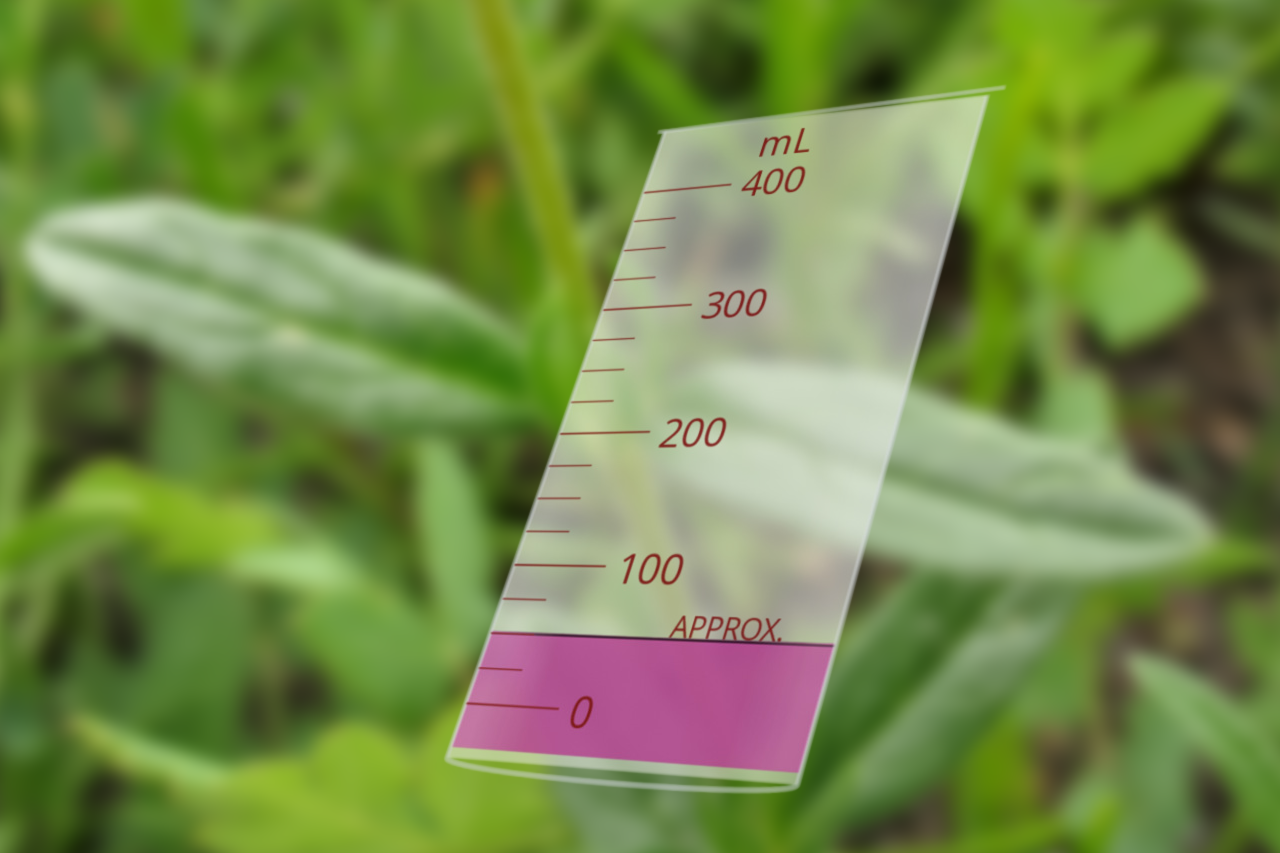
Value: **50** mL
